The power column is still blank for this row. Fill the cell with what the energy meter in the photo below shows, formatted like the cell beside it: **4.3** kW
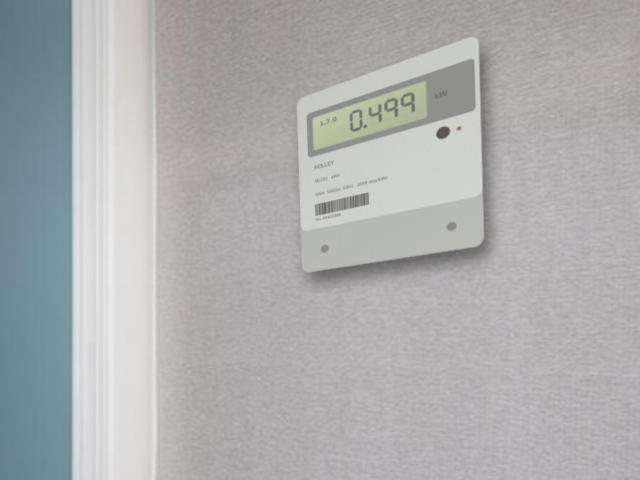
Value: **0.499** kW
